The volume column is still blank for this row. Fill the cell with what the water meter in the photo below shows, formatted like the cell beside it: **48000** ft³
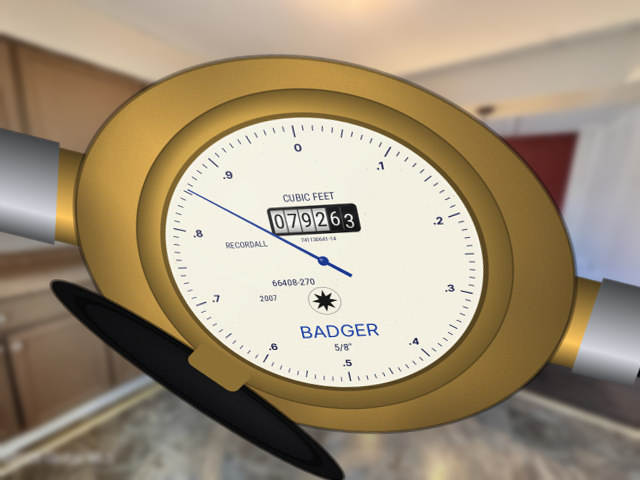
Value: **79262.85** ft³
